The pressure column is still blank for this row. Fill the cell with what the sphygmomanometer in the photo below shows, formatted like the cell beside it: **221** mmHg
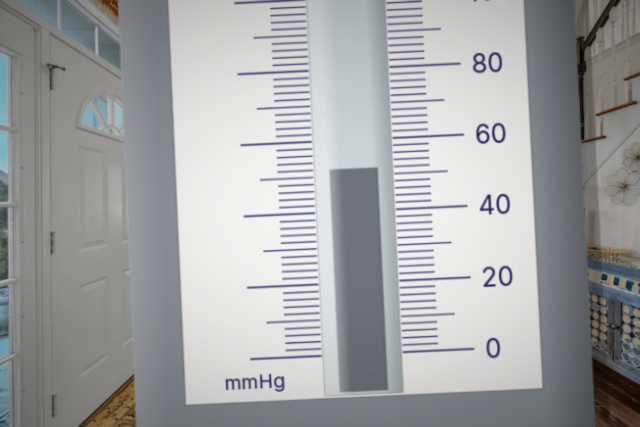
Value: **52** mmHg
